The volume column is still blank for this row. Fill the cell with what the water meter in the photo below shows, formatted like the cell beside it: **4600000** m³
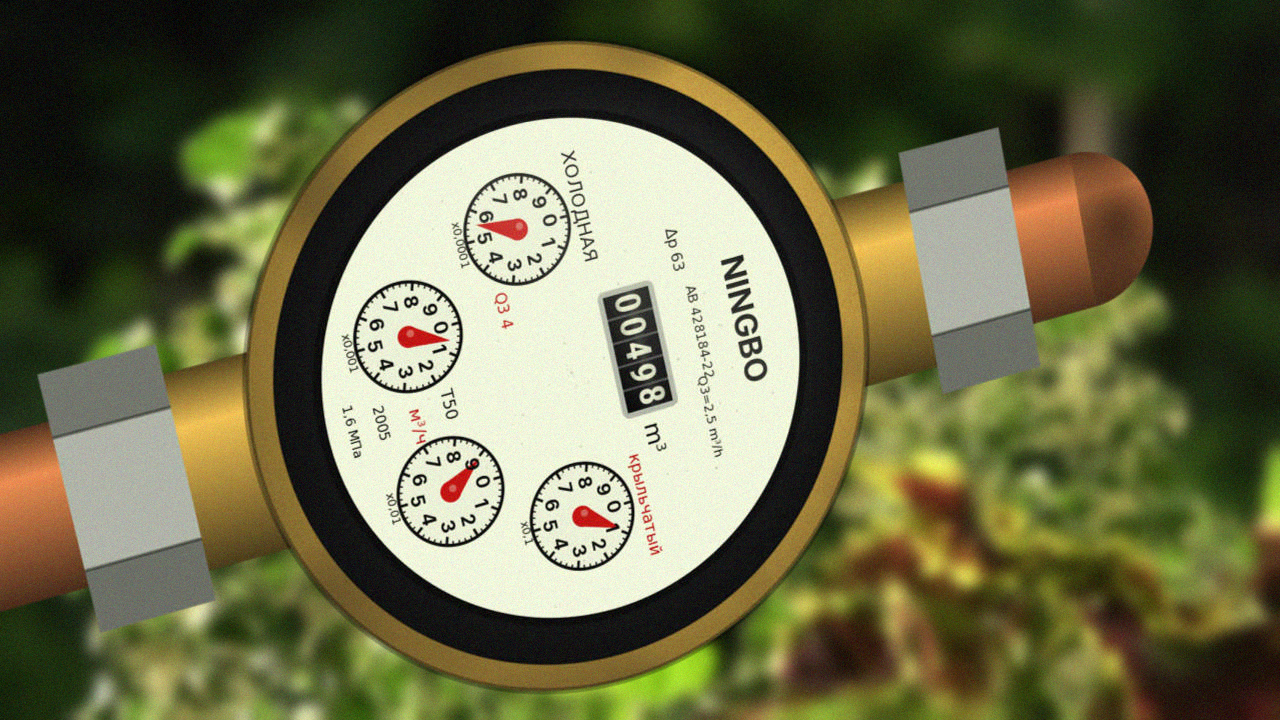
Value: **498.0905** m³
